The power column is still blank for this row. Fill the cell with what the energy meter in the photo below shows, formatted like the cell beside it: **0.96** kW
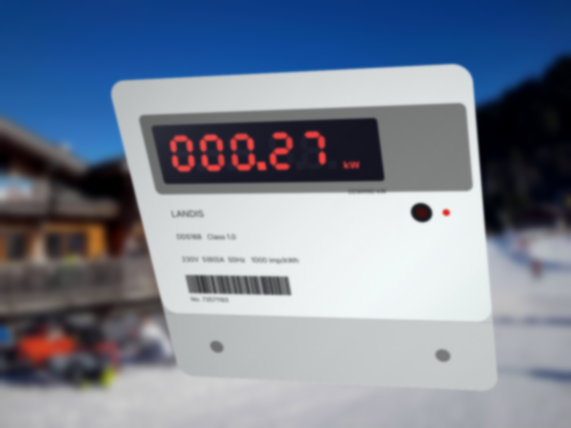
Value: **0.27** kW
